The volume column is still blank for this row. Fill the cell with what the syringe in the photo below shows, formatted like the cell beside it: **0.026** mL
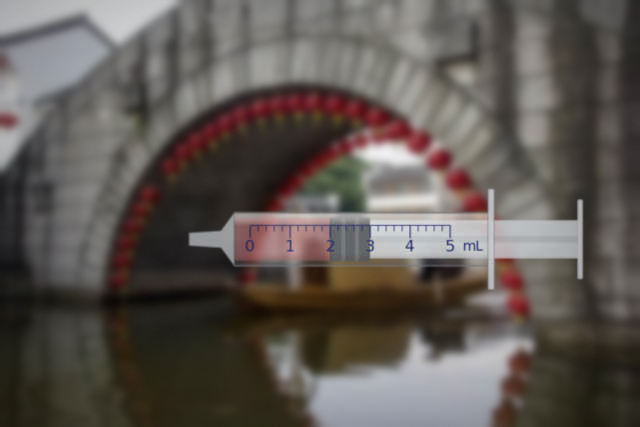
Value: **2** mL
